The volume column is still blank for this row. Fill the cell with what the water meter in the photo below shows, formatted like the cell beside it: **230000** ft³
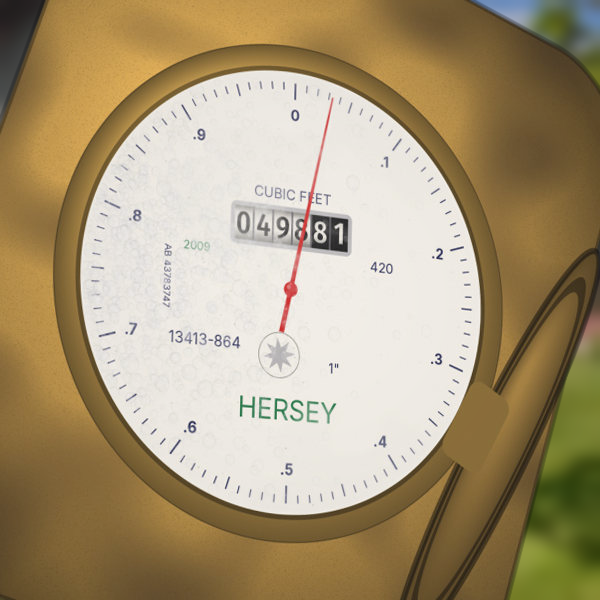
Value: **49881.03** ft³
